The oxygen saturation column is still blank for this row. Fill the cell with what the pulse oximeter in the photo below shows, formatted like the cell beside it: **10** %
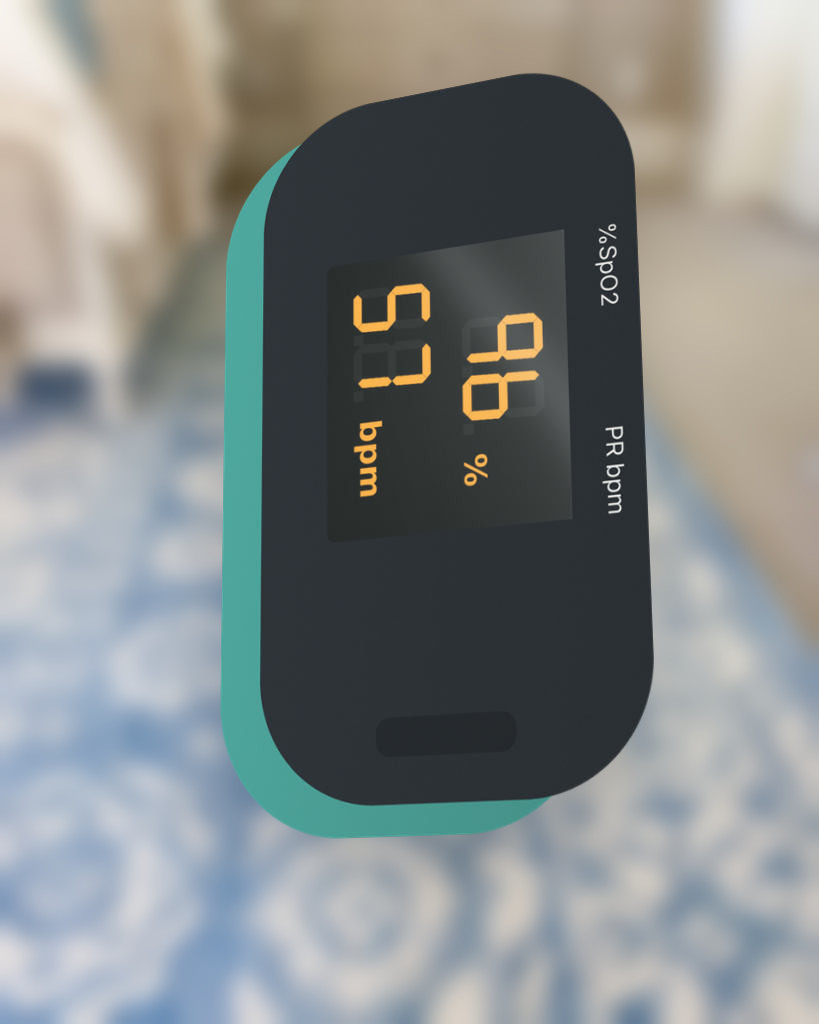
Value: **96** %
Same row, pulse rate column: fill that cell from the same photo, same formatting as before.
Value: **57** bpm
